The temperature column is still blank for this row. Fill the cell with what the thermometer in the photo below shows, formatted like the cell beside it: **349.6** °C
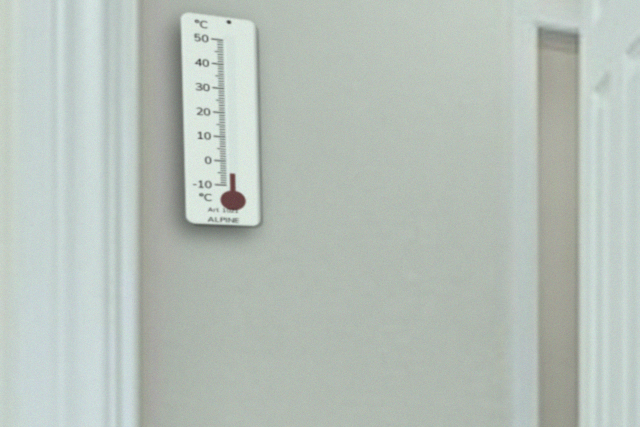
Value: **-5** °C
